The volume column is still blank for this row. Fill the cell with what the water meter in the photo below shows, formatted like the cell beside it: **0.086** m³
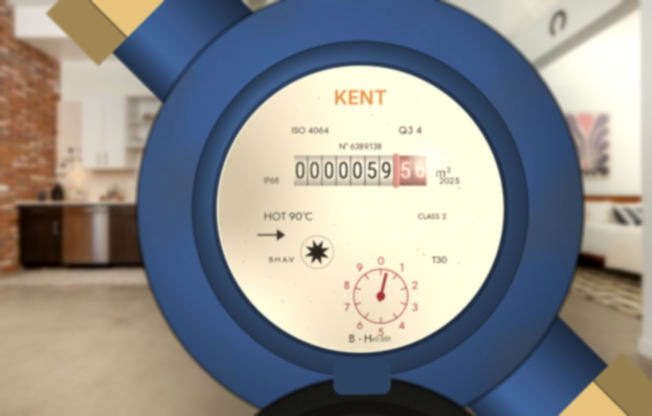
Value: **59.560** m³
